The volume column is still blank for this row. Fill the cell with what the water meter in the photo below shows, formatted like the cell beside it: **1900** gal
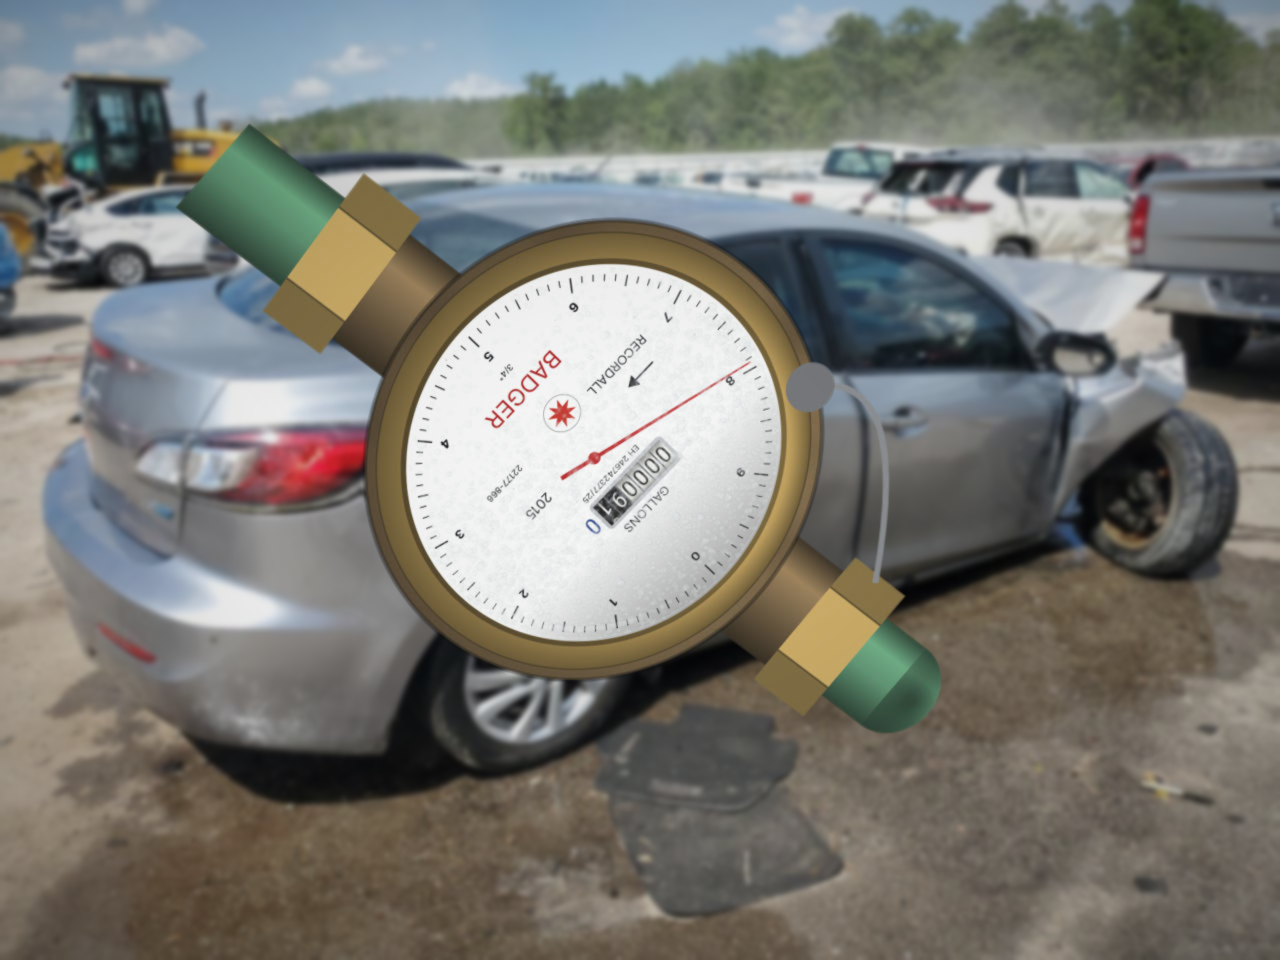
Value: **907.9** gal
